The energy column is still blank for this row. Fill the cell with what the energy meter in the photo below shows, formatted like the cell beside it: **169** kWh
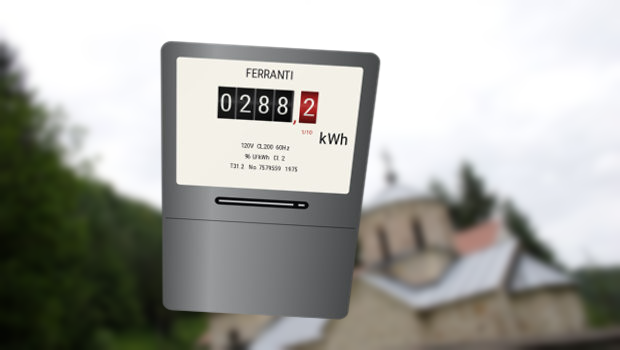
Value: **288.2** kWh
